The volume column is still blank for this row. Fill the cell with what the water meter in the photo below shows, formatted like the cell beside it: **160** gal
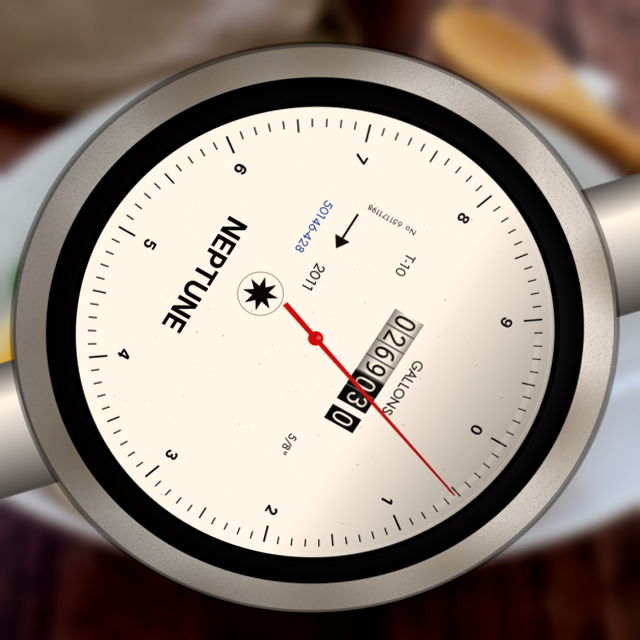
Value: **269030.5** gal
